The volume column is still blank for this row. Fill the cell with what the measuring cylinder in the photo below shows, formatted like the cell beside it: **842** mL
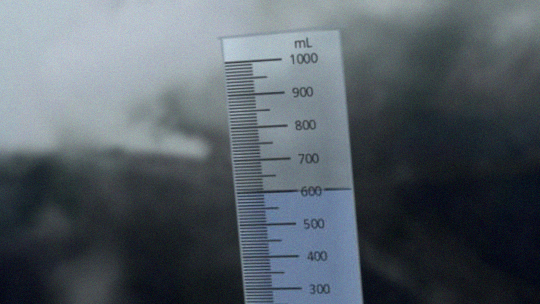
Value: **600** mL
